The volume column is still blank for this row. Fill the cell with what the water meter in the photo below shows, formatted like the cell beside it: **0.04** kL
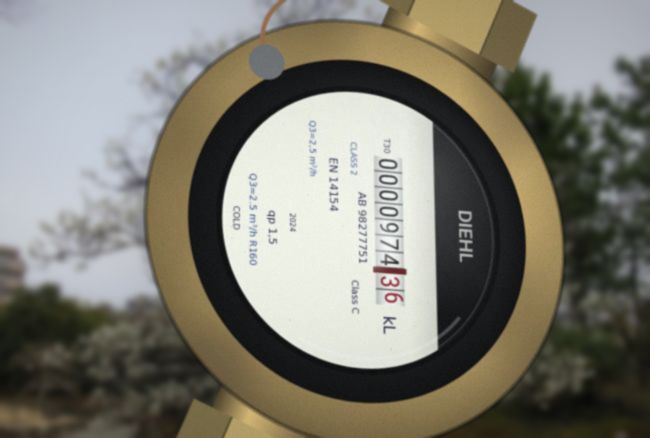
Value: **974.36** kL
